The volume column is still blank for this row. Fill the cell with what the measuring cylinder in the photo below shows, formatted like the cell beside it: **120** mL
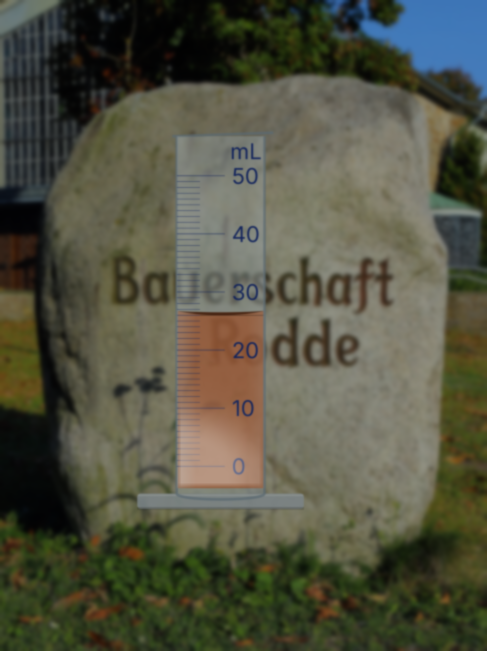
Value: **26** mL
